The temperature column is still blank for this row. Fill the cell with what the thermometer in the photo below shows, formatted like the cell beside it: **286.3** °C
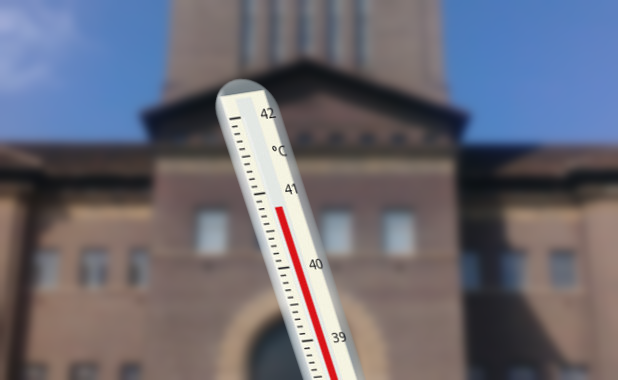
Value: **40.8** °C
